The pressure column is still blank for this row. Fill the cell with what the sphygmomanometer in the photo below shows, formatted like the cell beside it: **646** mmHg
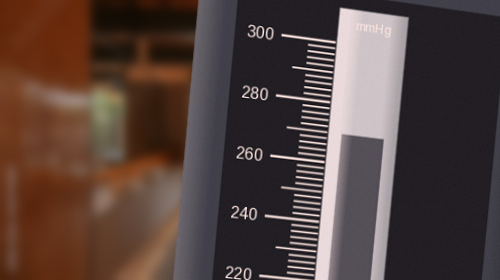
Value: **270** mmHg
